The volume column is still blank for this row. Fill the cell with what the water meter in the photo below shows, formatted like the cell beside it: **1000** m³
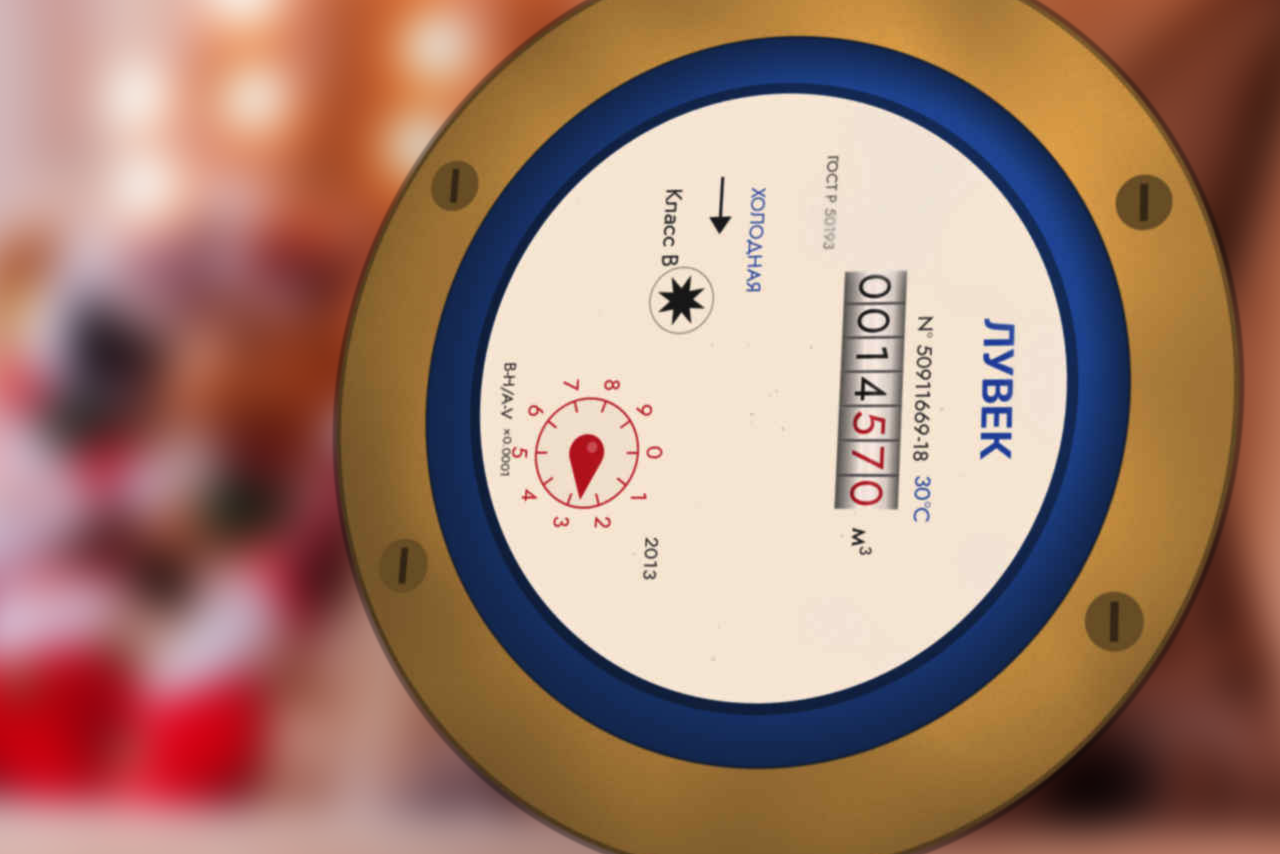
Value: **14.5702** m³
